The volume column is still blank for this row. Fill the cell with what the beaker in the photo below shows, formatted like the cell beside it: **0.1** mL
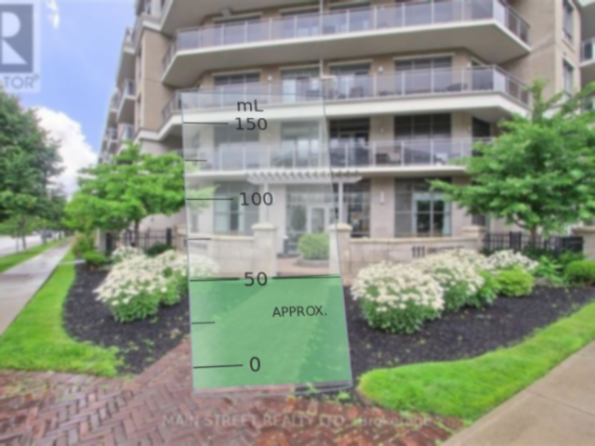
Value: **50** mL
